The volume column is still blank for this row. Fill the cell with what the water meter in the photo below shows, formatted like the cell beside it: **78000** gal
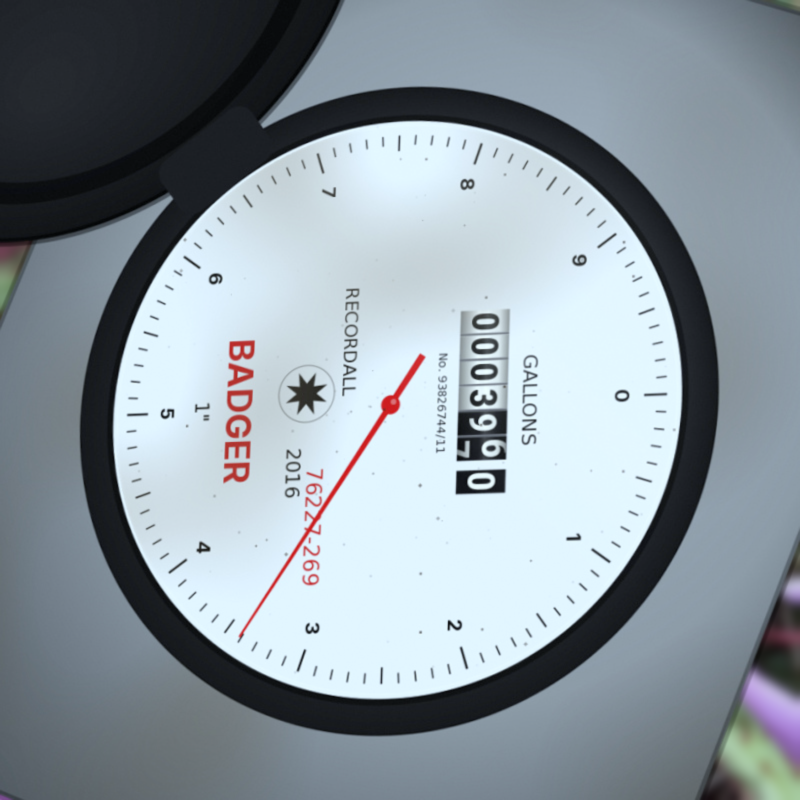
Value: **3963.4** gal
